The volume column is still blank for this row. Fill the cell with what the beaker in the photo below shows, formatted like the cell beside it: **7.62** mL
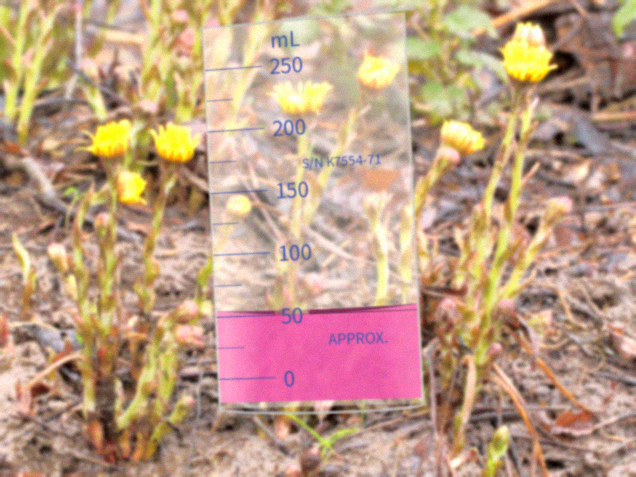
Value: **50** mL
